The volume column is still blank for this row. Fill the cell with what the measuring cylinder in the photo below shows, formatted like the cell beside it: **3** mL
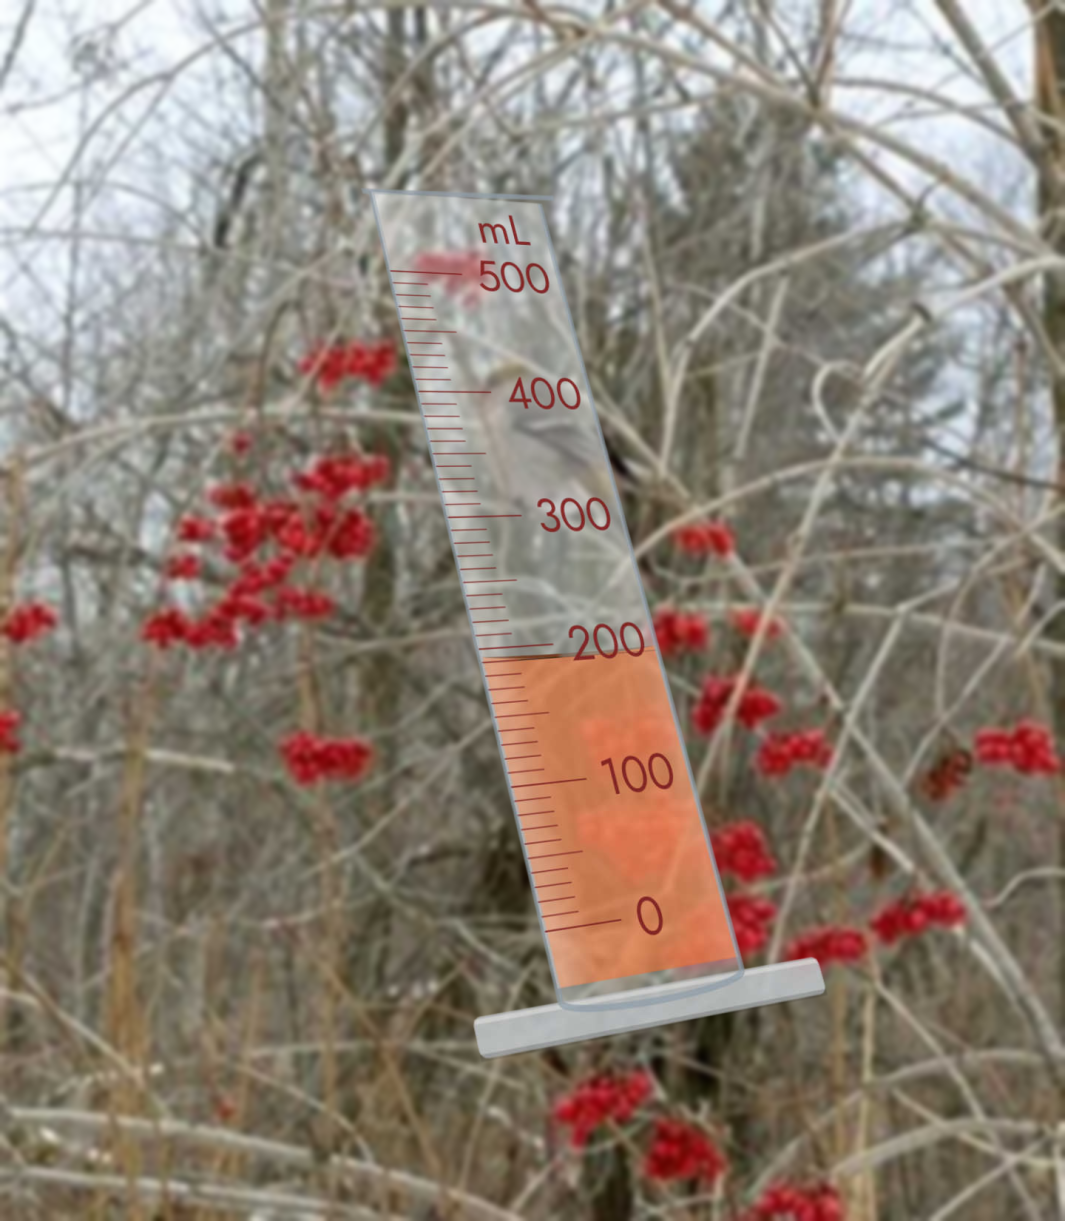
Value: **190** mL
